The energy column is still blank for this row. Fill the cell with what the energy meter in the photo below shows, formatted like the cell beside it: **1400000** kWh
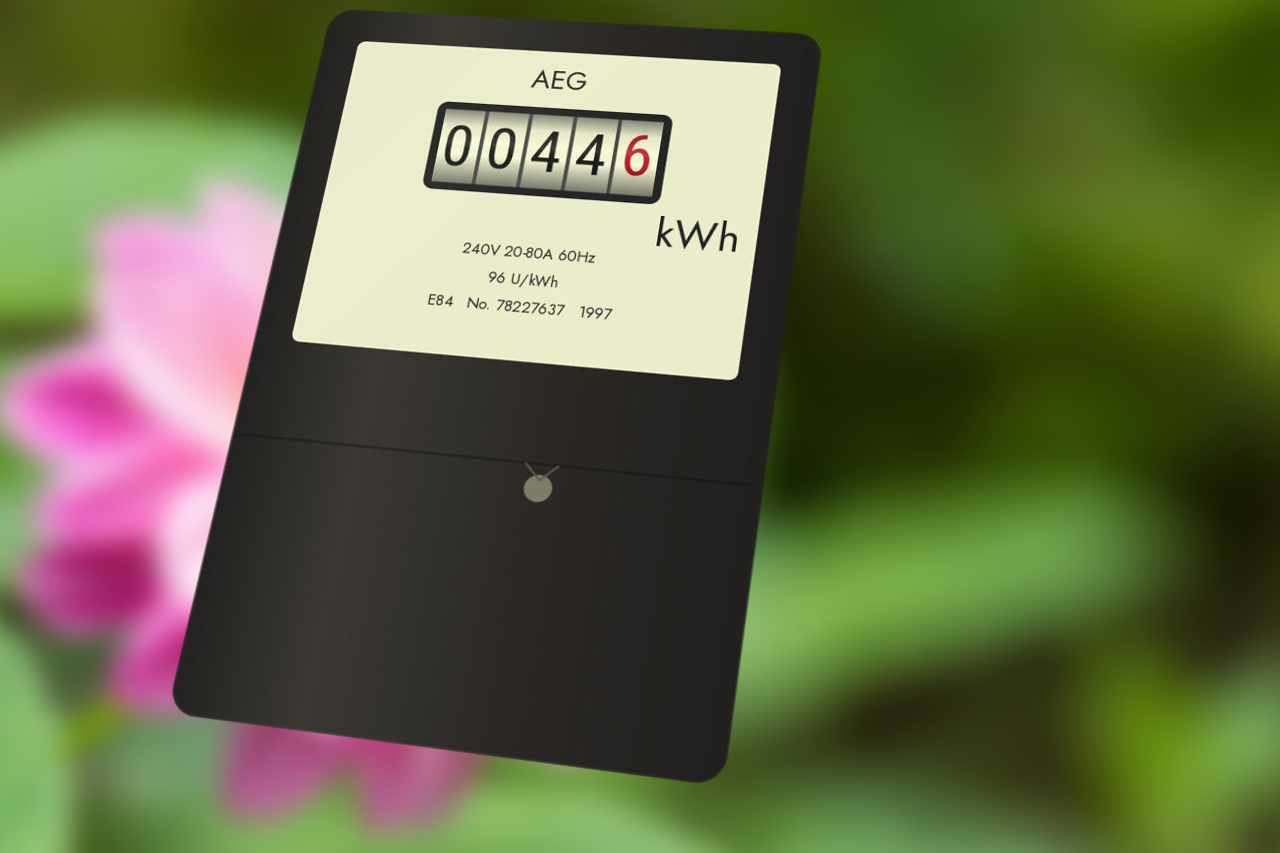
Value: **44.6** kWh
